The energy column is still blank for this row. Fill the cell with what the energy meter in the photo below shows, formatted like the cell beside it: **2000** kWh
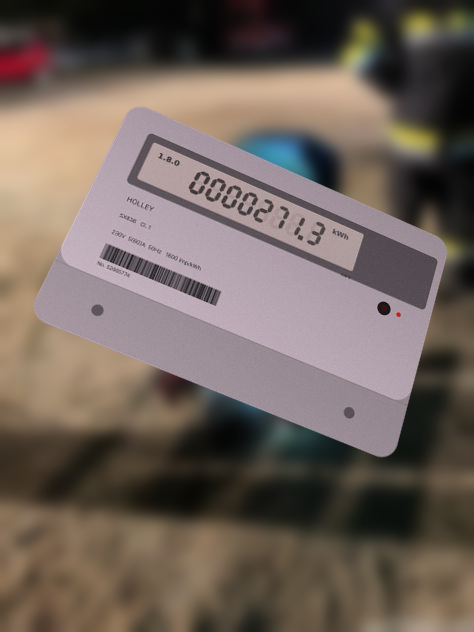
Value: **271.3** kWh
